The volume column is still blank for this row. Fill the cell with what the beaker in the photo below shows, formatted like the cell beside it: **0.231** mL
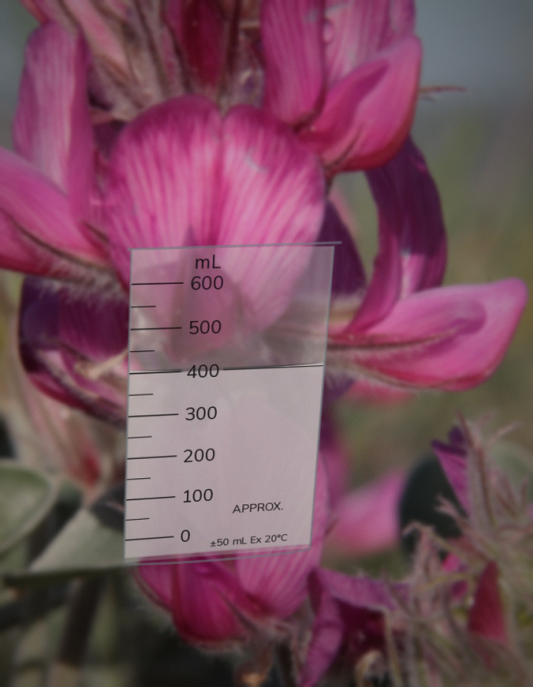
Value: **400** mL
